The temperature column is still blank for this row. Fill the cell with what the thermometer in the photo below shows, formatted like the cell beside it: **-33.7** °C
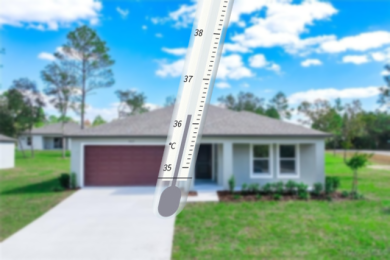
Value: **36.2** °C
